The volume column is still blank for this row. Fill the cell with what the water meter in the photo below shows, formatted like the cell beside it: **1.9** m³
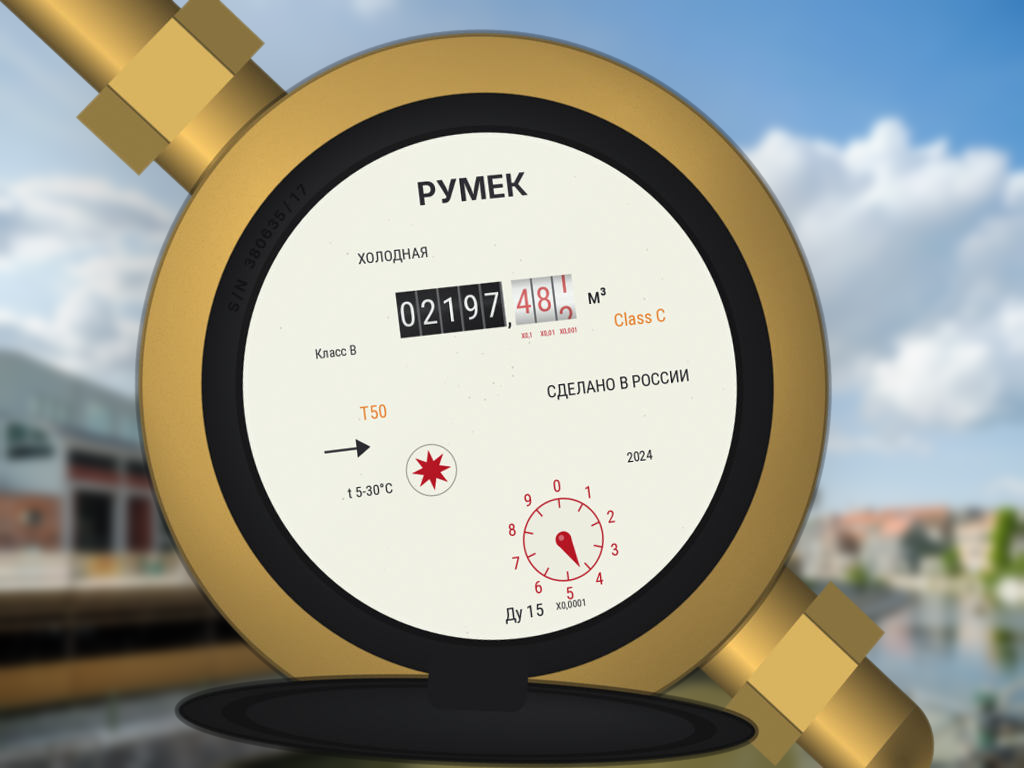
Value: **2197.4814** m³
